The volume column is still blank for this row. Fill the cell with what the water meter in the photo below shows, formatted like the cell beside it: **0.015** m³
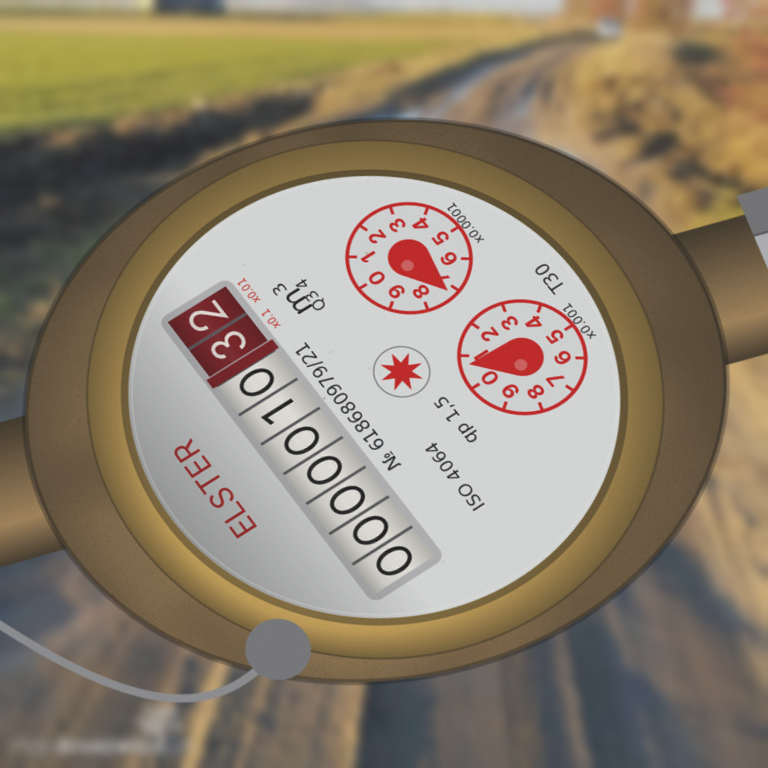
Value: **10.3207** m³
